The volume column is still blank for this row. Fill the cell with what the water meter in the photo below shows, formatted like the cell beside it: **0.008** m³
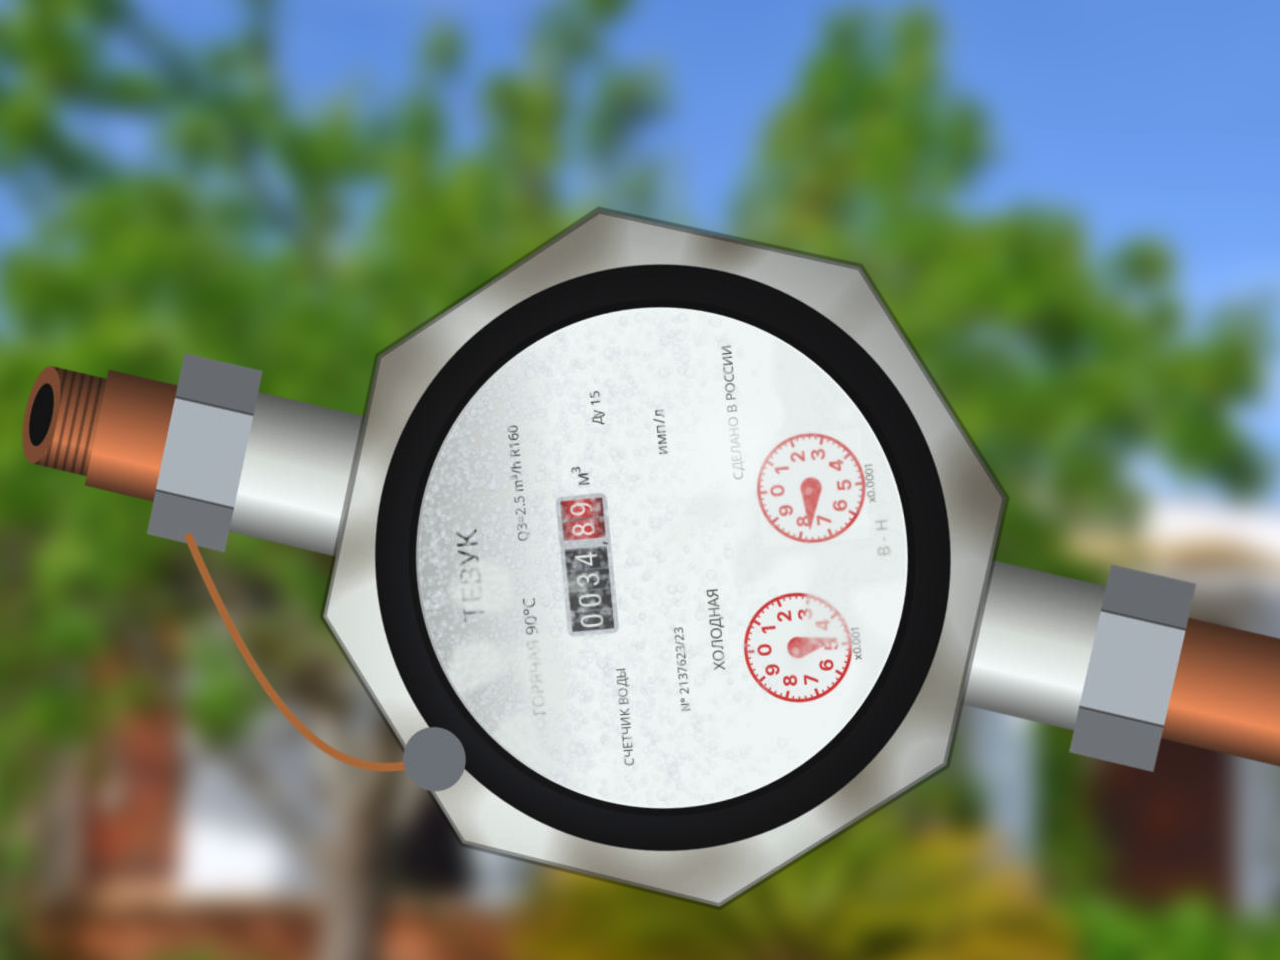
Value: **34.8947** m³
